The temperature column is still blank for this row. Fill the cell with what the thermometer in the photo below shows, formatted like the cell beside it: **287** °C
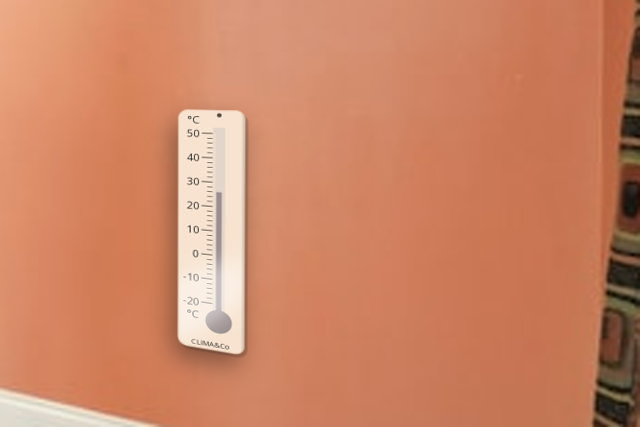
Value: **26** °C
